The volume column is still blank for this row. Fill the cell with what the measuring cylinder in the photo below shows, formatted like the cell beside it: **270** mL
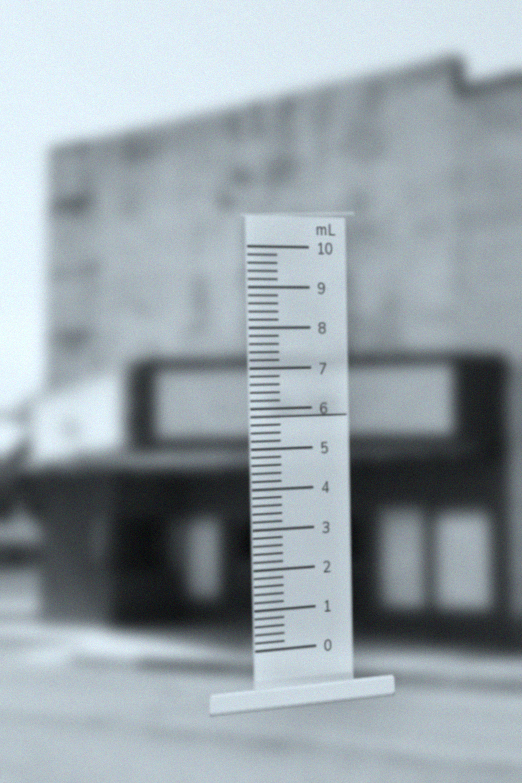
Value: **5.8** mL
